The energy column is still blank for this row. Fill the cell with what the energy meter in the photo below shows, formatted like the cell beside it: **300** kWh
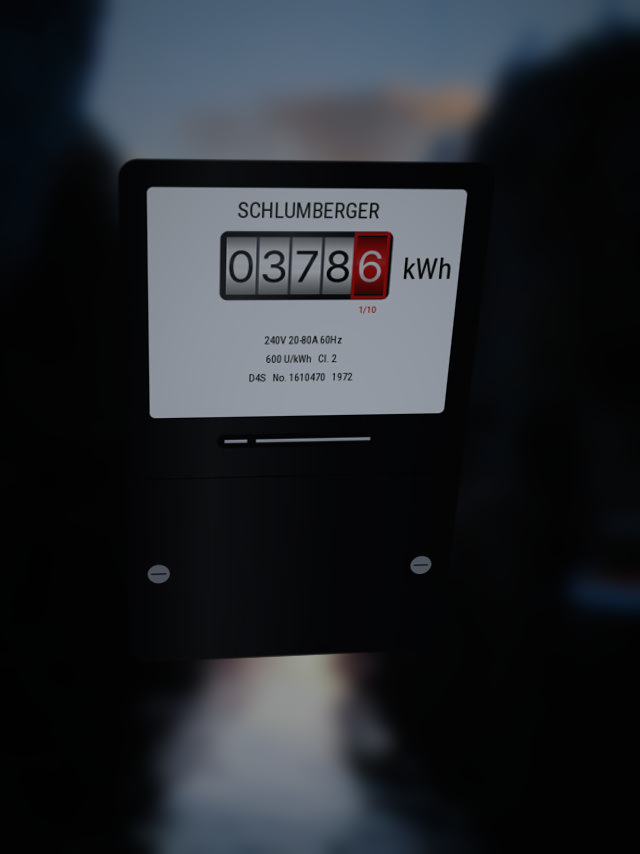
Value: **378.6** kWh
